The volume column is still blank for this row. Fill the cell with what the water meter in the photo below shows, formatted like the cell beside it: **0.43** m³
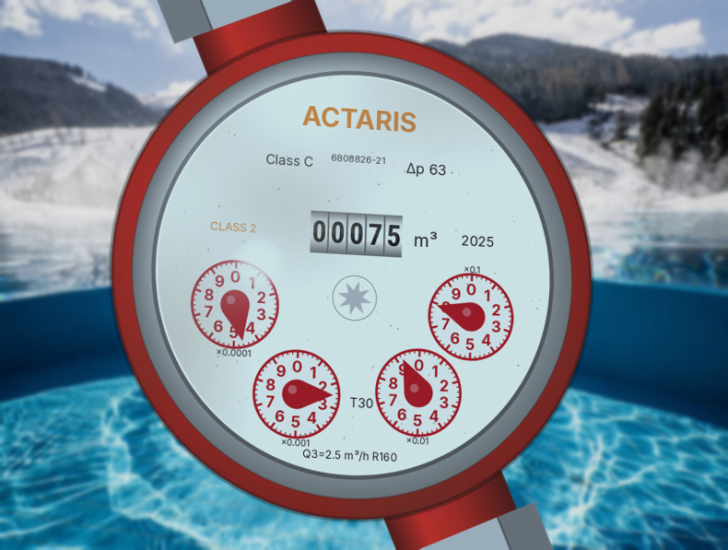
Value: **75.7924** m³
